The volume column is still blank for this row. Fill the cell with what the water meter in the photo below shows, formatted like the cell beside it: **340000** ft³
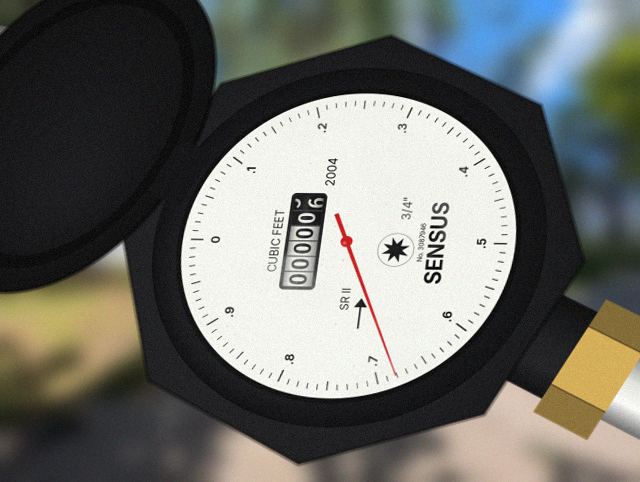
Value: **5.68** ft³
